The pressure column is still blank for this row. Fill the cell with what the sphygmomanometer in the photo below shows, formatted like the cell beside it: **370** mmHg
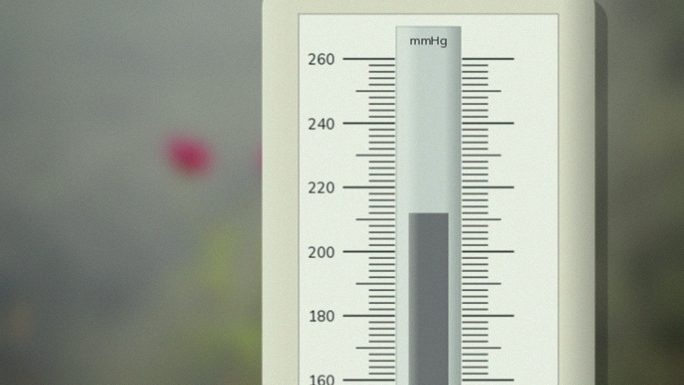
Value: **212** mmHg
